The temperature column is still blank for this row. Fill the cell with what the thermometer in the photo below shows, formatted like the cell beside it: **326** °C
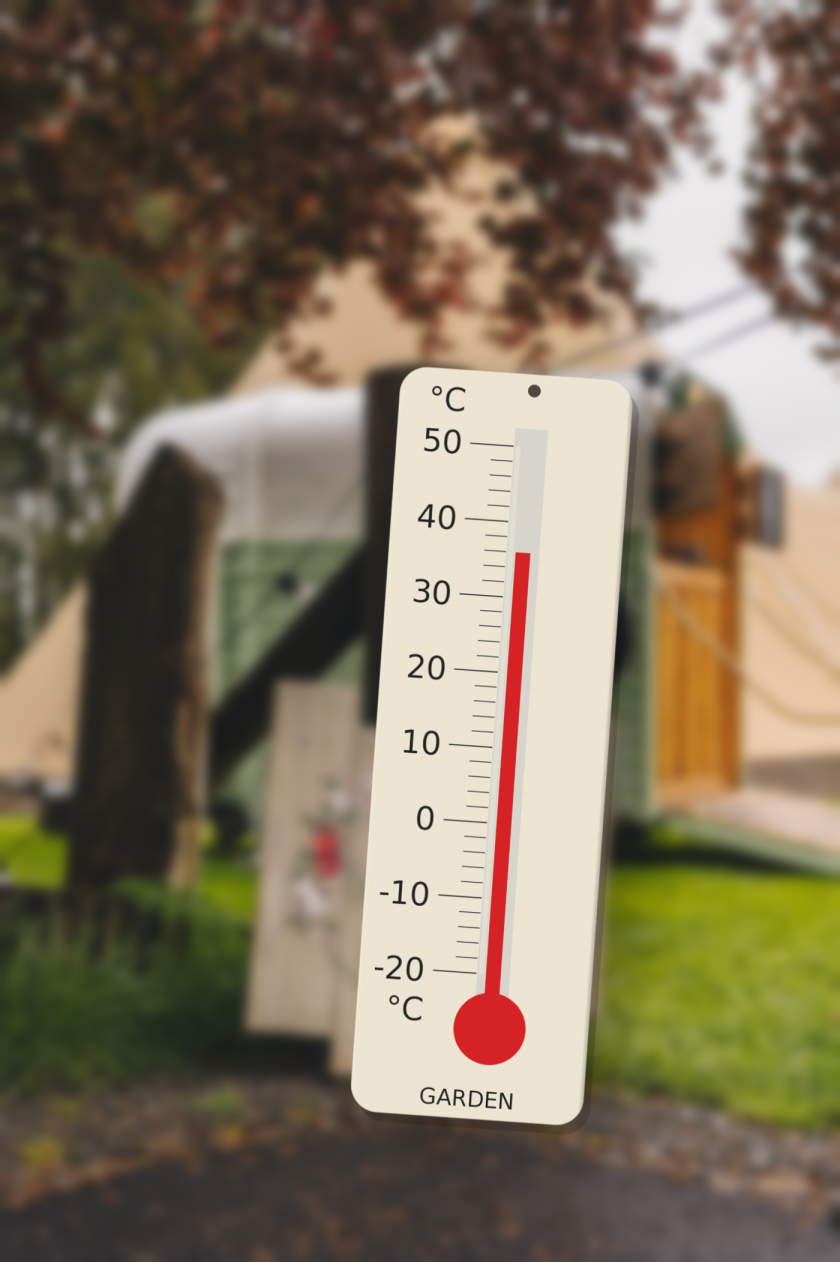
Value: **36** °C
